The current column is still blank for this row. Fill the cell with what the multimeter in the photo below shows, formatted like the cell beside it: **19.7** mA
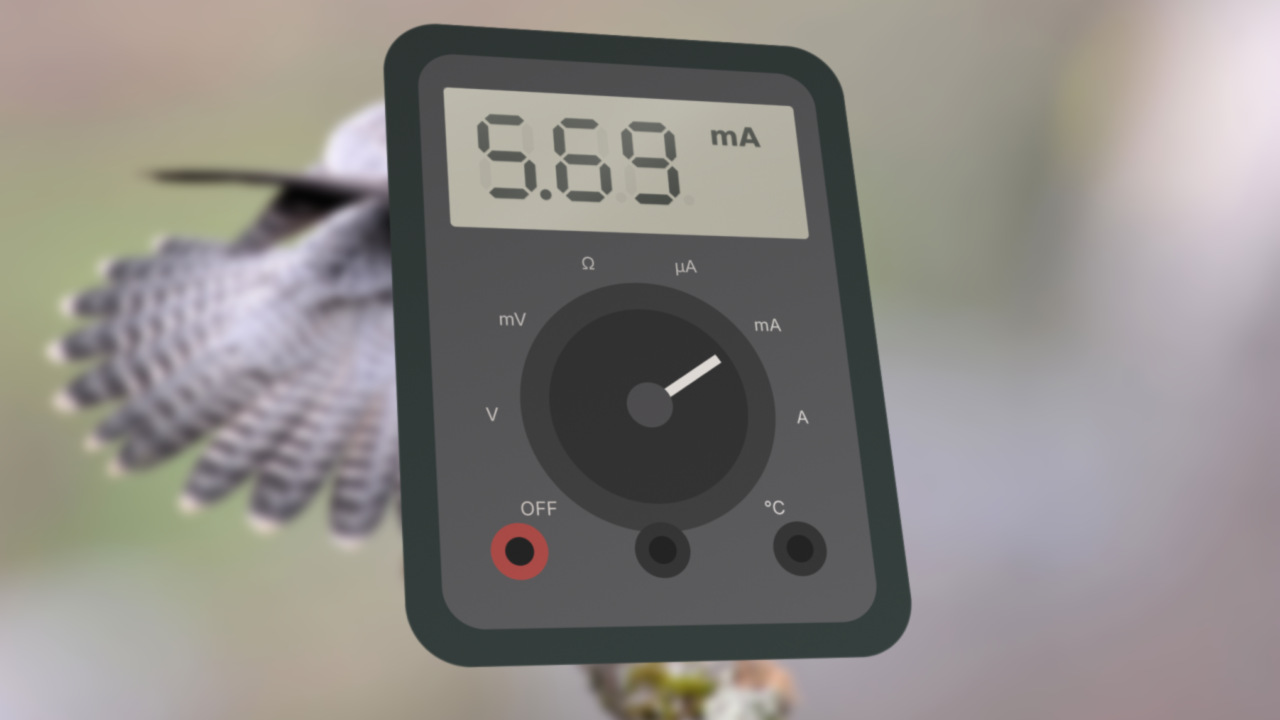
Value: **5.69** mA
